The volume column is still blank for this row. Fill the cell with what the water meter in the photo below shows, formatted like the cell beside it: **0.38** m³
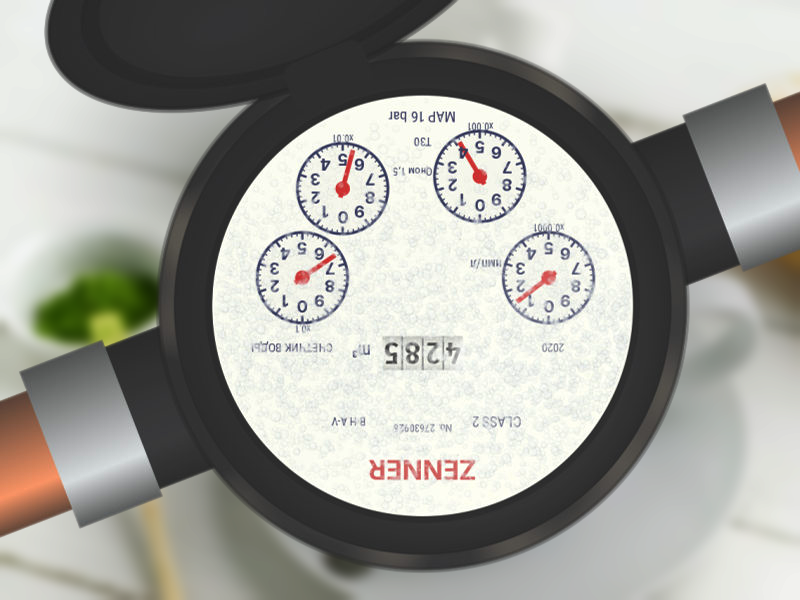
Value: **4285.6541** m³
